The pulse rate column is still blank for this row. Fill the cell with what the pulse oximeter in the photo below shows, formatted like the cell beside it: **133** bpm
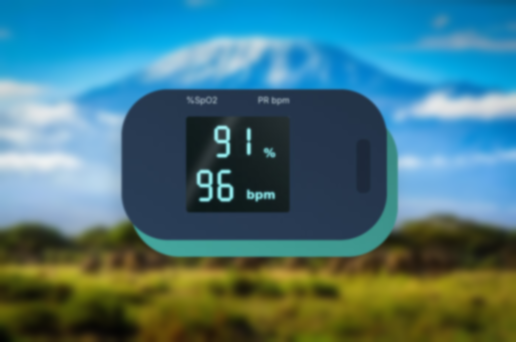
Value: **96** bpm
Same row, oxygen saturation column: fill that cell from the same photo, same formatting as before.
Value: **91** %
